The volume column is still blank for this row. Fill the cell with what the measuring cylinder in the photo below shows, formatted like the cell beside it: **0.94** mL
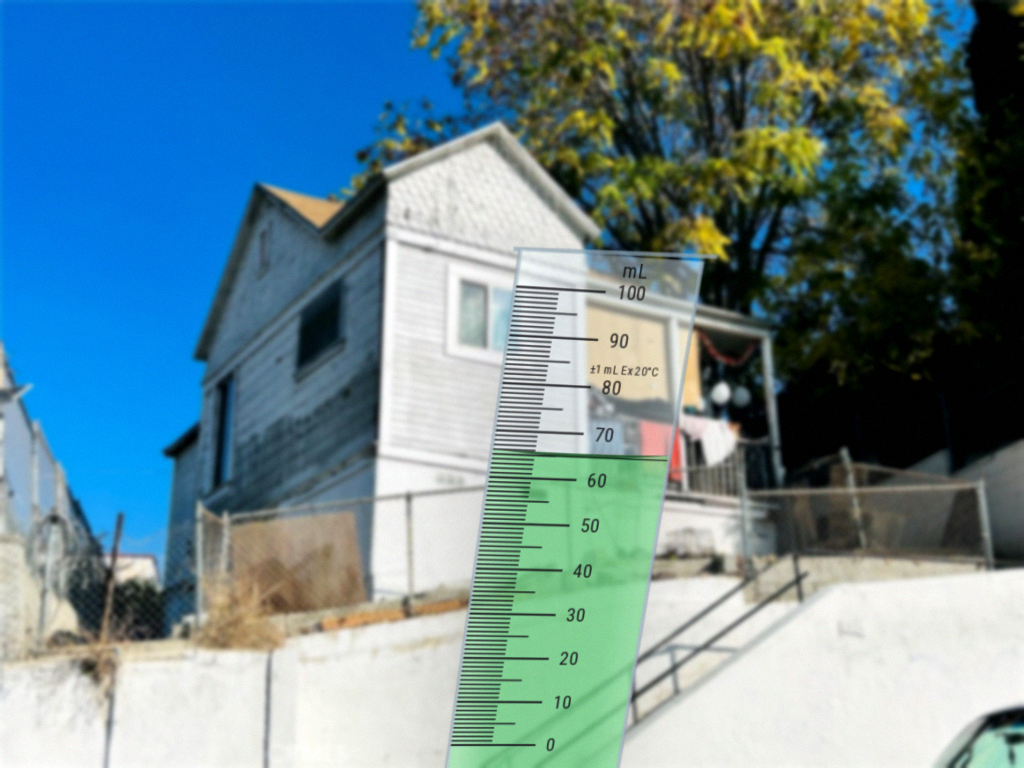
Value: **65** mL
